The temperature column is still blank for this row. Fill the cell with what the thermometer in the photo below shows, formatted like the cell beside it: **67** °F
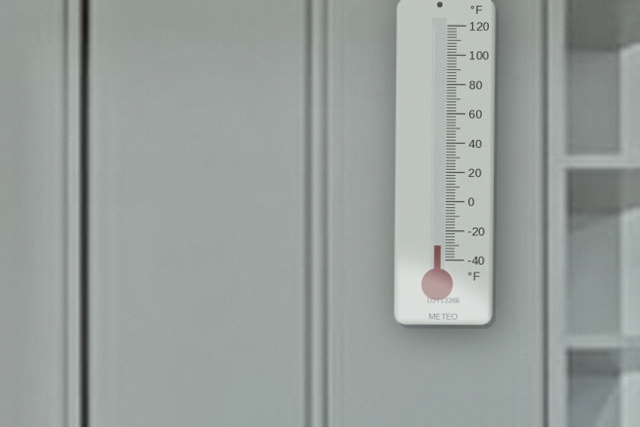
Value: **-30** °F
